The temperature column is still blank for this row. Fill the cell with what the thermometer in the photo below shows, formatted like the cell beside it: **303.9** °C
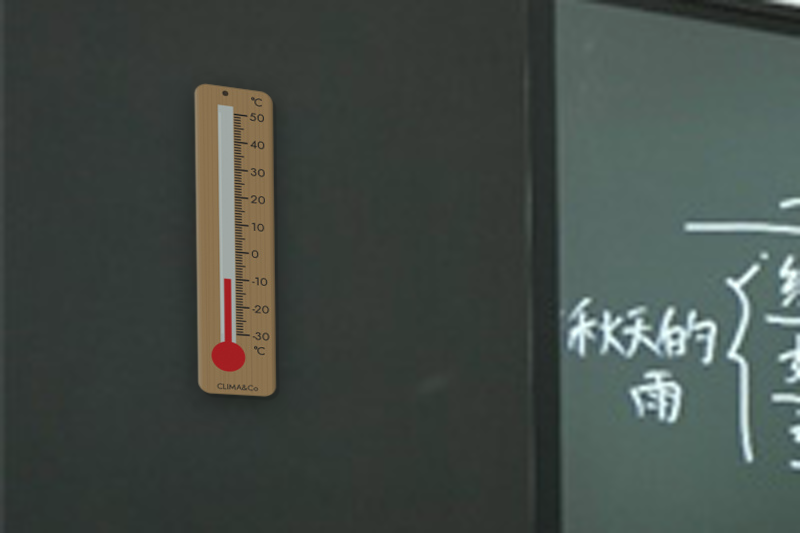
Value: **-10** °C
